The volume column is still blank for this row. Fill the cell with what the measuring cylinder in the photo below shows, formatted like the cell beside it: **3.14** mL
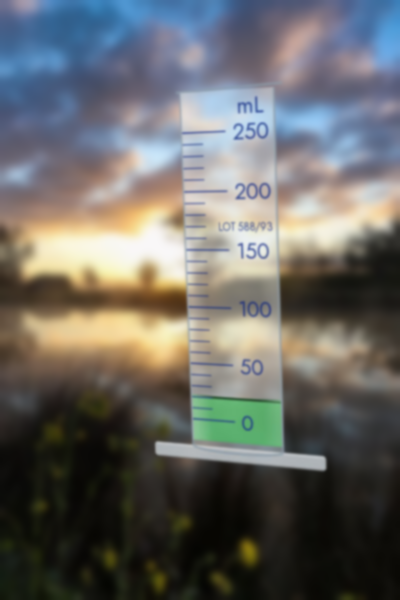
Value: **20** mL
